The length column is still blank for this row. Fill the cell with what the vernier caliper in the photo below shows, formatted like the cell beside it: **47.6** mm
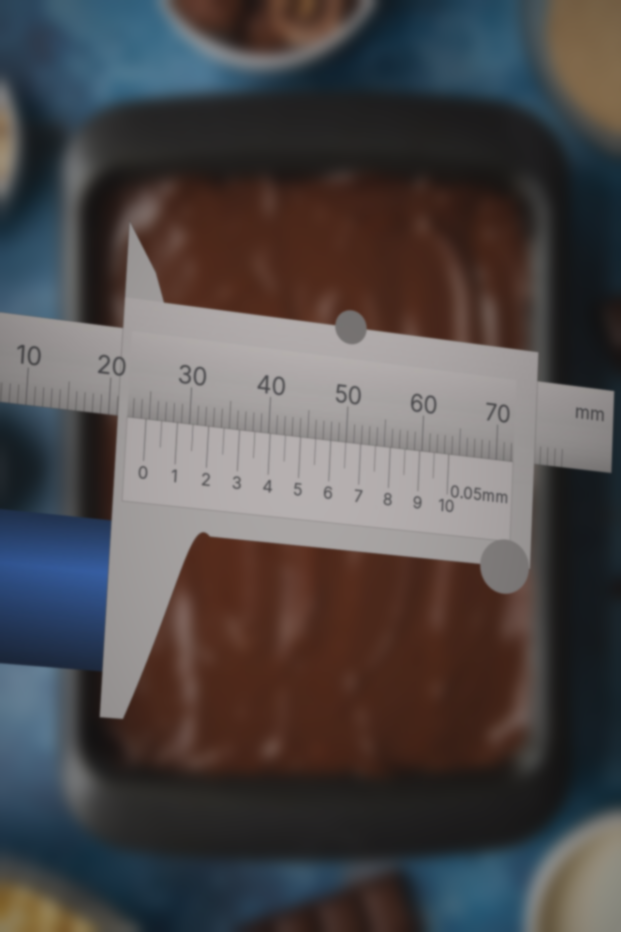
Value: **24.6** mm
